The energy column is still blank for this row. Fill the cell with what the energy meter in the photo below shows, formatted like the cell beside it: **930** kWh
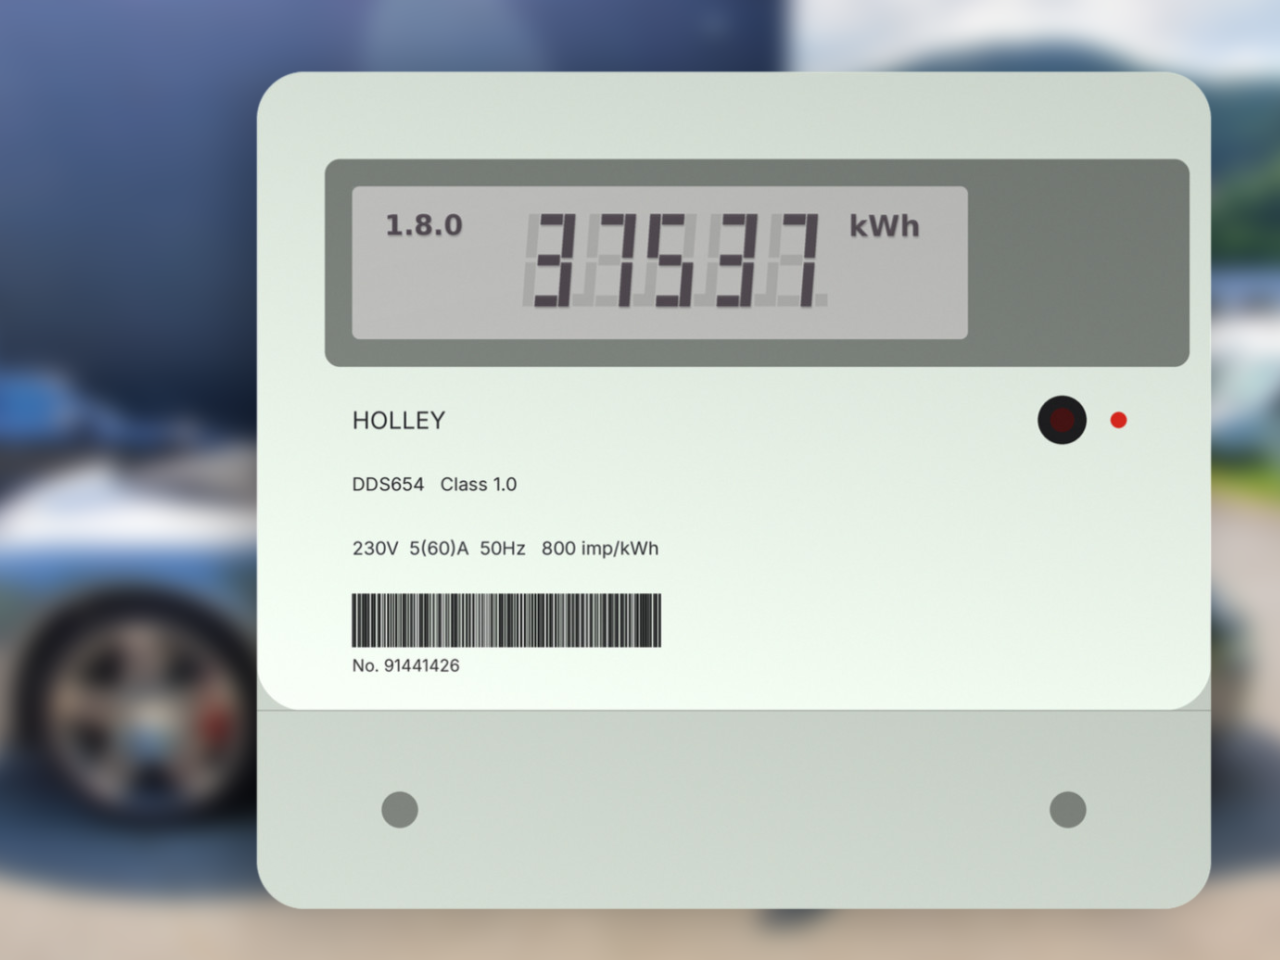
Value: **37537** kWh
